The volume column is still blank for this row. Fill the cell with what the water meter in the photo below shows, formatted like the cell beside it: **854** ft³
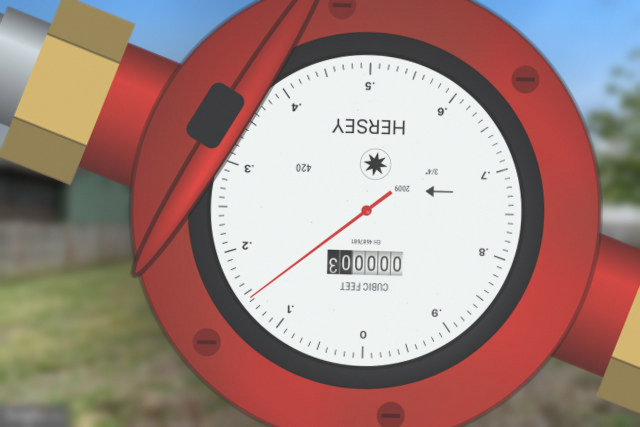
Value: **3.14** ft³
